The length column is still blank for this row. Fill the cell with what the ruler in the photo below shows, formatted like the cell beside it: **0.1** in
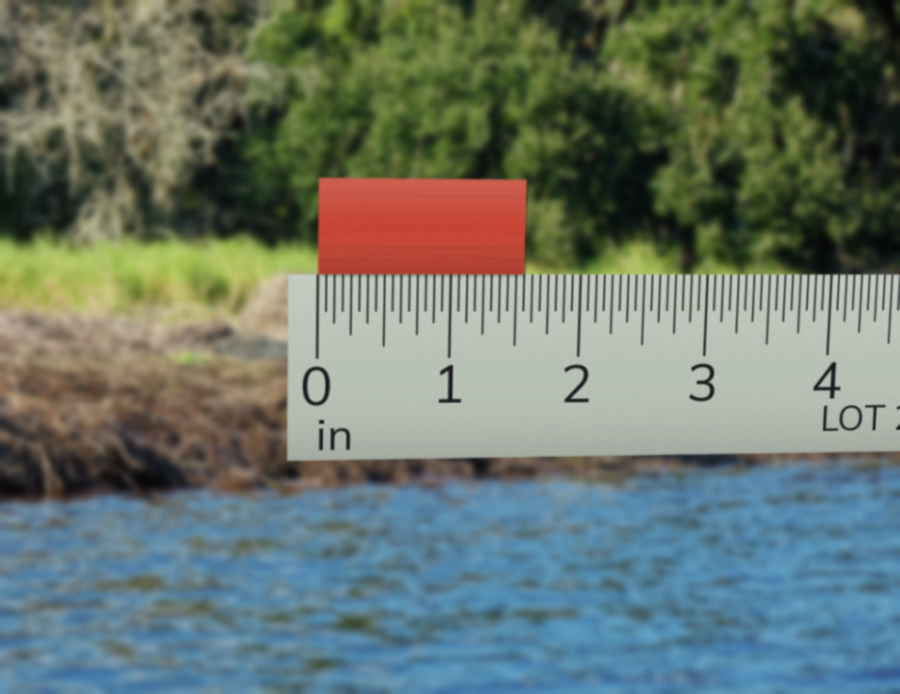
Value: **1.5625** in
